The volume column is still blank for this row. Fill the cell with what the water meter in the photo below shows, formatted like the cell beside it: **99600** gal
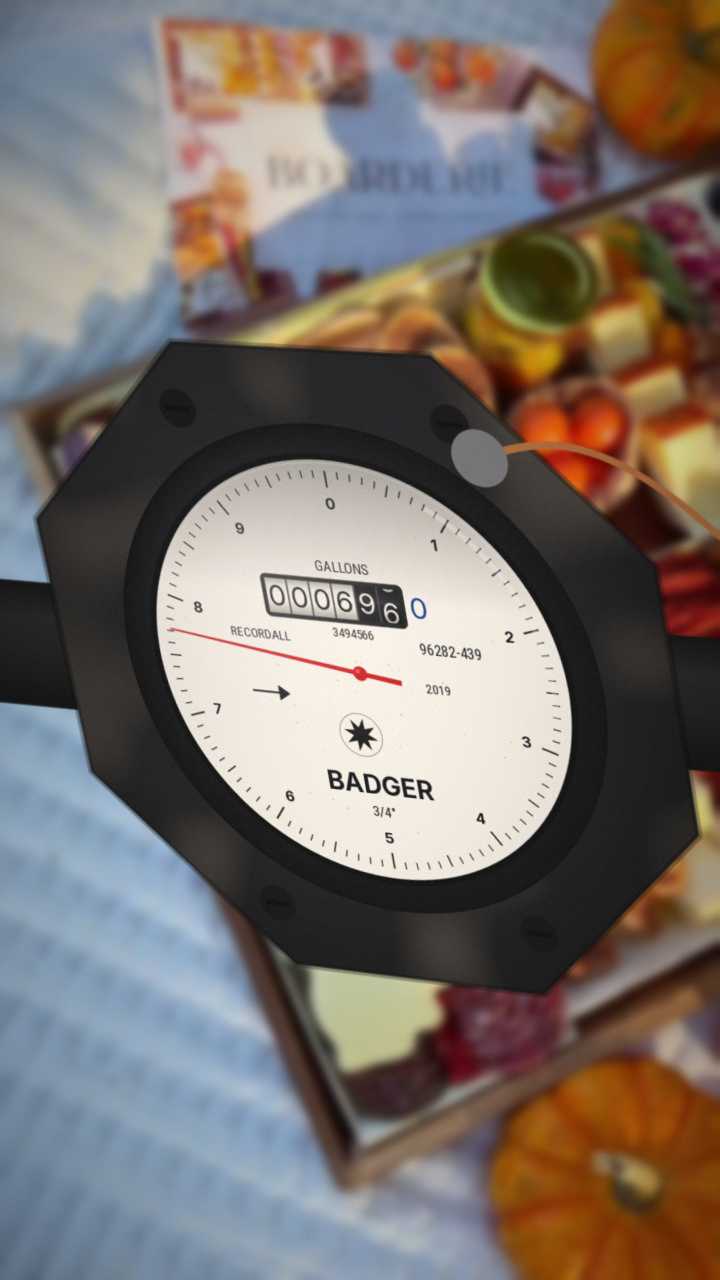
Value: **6957.7** gal
